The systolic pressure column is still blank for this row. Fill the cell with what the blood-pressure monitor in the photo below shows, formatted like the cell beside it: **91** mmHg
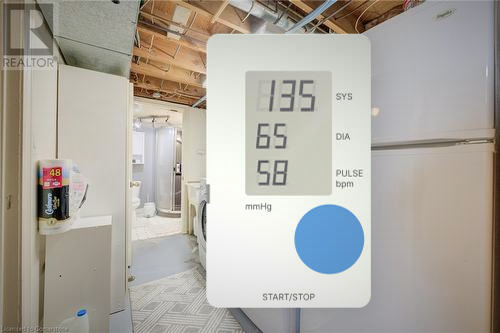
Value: **135** mmHg
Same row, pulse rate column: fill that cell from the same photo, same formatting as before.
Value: **58** bpm
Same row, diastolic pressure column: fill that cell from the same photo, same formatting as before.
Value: **65** mmHg
